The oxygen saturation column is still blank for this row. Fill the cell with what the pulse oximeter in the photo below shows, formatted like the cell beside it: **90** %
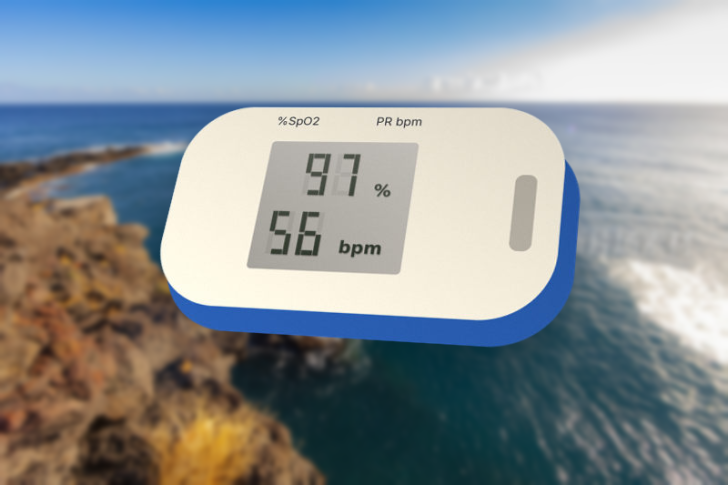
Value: **97** %
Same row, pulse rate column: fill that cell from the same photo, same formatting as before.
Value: **56** bpm
